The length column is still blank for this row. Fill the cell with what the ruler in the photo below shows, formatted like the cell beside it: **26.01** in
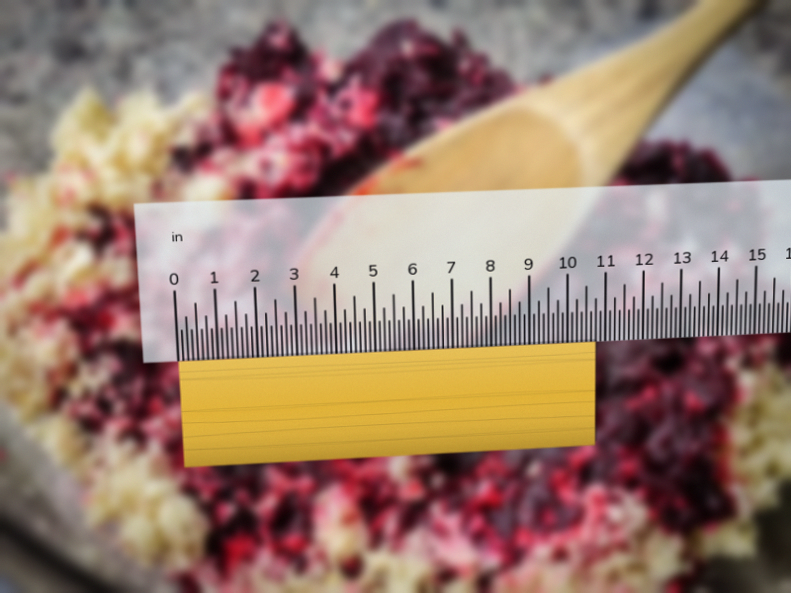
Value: **10.75** in
